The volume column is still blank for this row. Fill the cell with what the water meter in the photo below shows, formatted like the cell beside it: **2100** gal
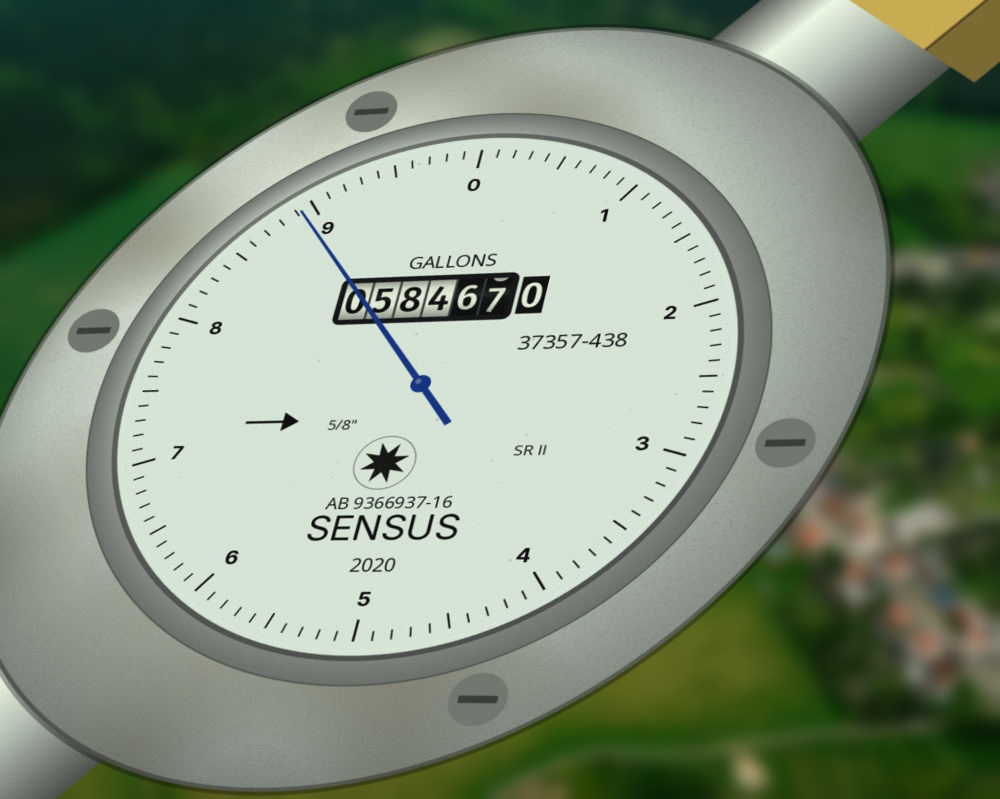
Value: **584668.9** gal
